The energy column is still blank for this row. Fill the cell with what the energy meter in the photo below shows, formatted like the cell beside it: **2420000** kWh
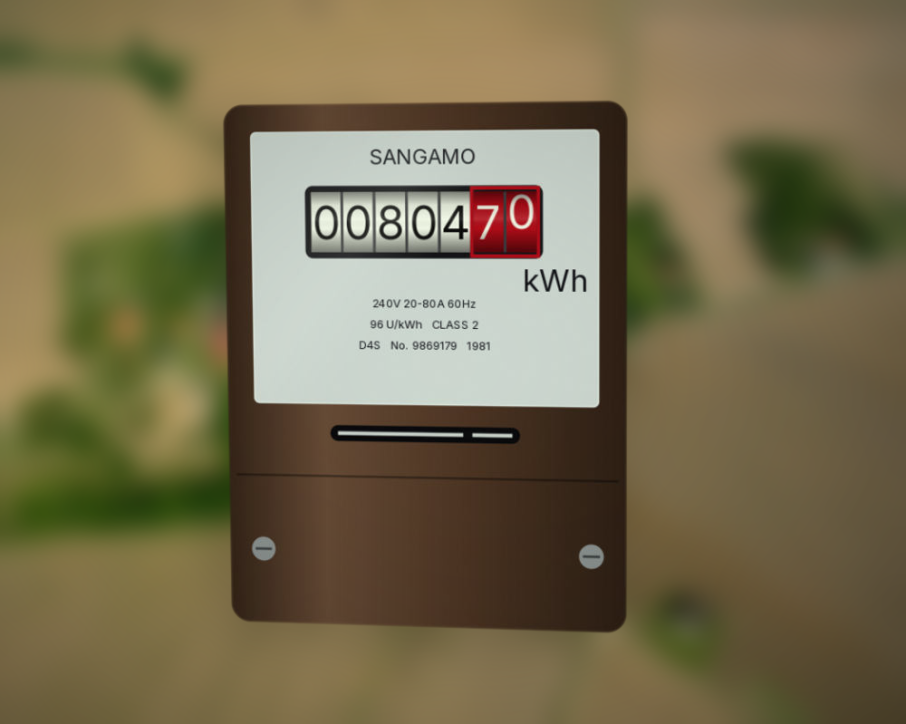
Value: **804.70** kWh
